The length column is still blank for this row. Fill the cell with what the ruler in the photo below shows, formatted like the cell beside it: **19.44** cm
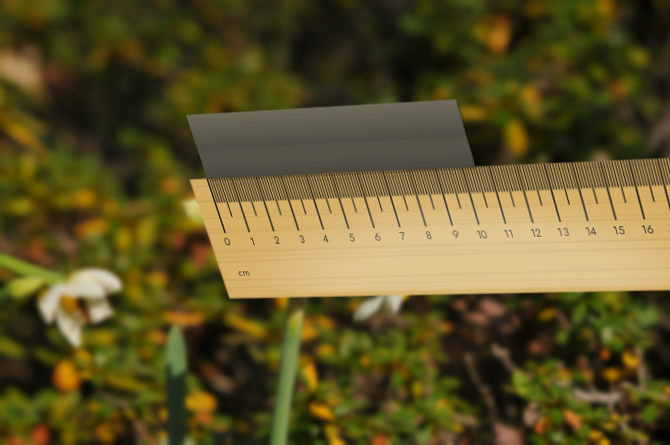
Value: **10.5** cm
